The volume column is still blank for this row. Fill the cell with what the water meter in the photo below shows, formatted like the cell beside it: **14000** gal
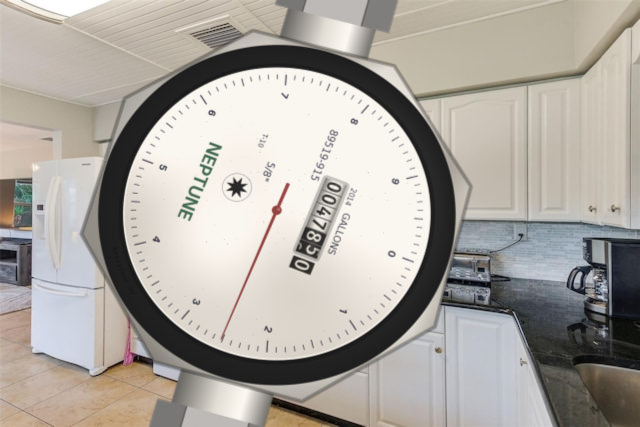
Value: **47852.5** gal
